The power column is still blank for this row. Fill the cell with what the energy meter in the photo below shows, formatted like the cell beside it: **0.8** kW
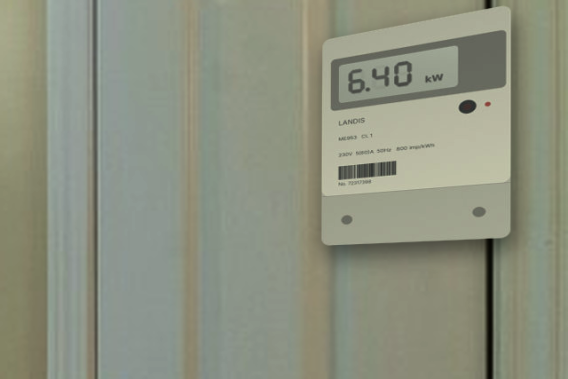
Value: **6.40** kW
